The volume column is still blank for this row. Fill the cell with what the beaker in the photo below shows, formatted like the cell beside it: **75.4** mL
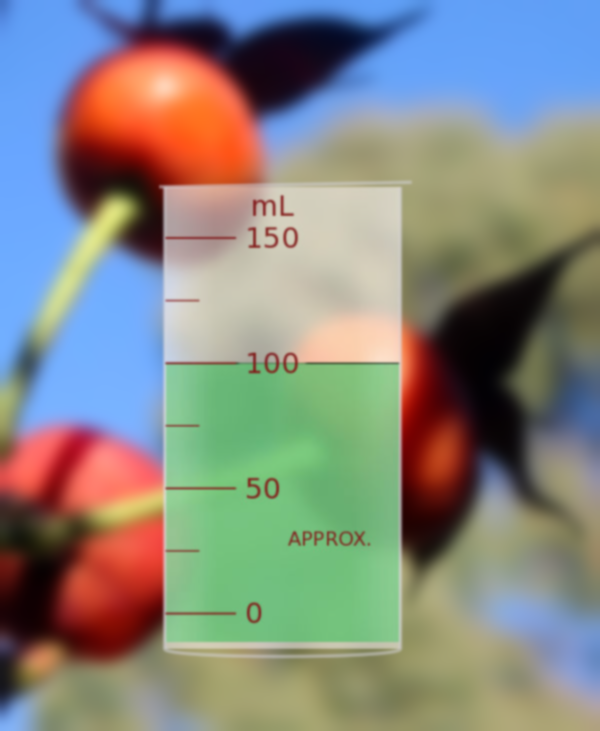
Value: **100** mL
